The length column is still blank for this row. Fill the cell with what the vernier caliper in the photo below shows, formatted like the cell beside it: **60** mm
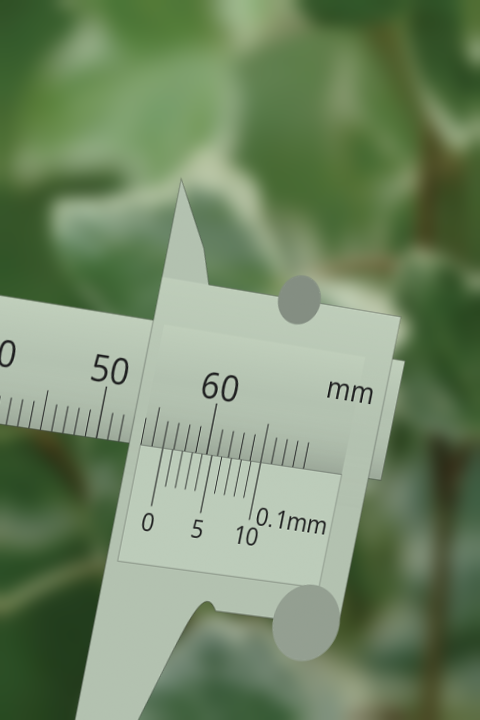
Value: **56.0** mm
